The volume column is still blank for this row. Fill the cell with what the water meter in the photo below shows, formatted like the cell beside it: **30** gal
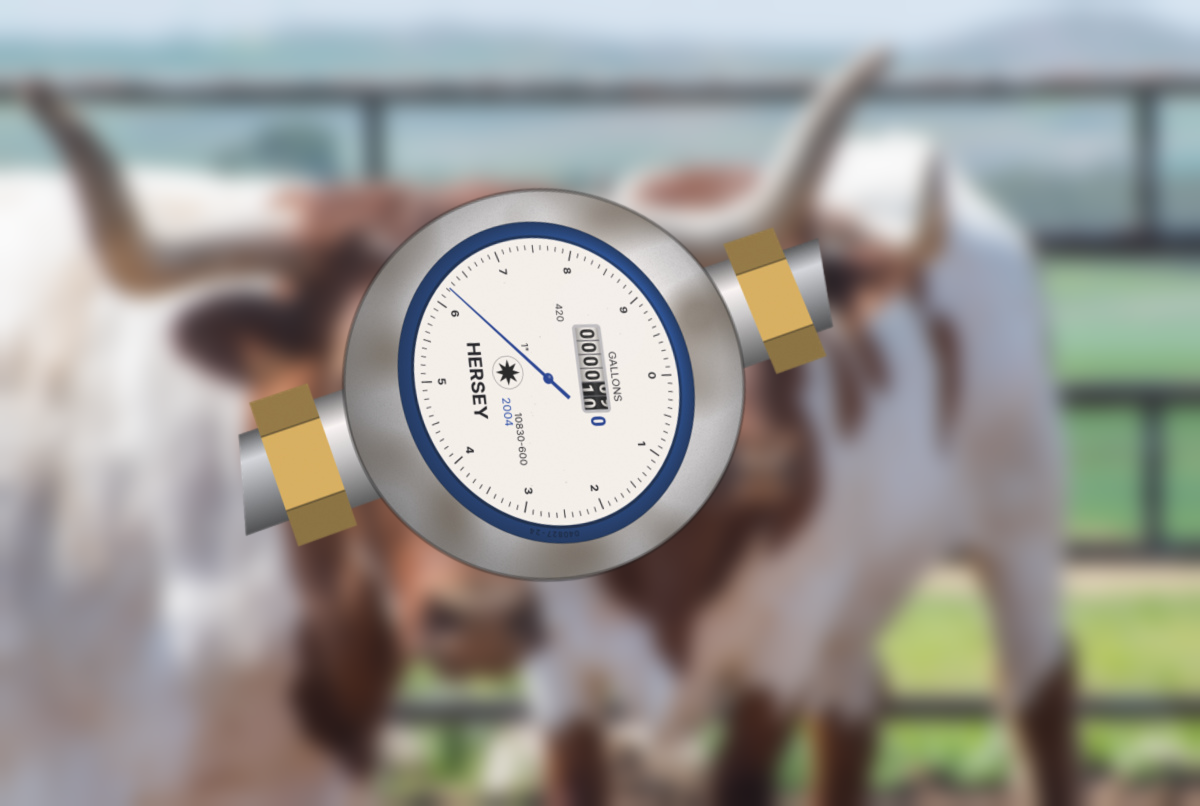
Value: **96.2** gal
